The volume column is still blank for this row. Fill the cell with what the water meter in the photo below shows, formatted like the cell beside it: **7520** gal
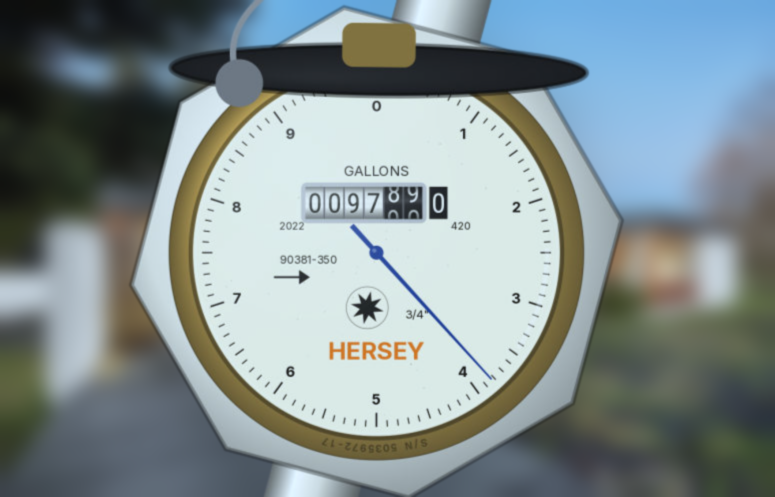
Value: **97893.8** gal
